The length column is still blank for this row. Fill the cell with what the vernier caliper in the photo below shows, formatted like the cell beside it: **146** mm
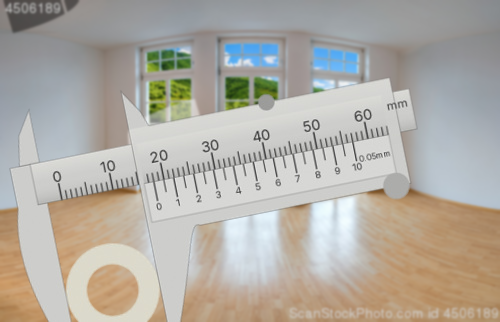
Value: **18.0** mm
